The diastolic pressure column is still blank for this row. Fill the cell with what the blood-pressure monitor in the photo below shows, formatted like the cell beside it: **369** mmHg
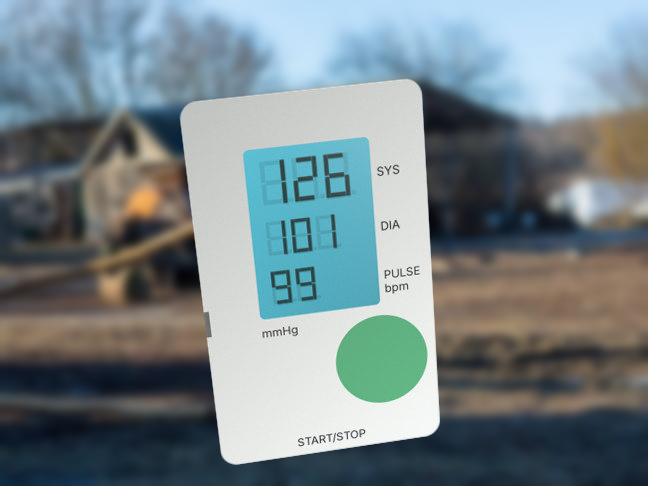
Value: **101** mmHg
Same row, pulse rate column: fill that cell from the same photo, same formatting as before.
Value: **99** bpm
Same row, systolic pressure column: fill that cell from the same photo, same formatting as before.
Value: **126** mmHg
